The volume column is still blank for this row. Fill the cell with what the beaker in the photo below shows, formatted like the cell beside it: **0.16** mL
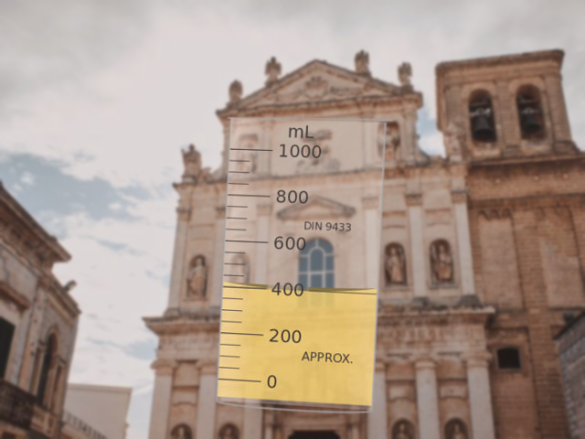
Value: **400** mL
